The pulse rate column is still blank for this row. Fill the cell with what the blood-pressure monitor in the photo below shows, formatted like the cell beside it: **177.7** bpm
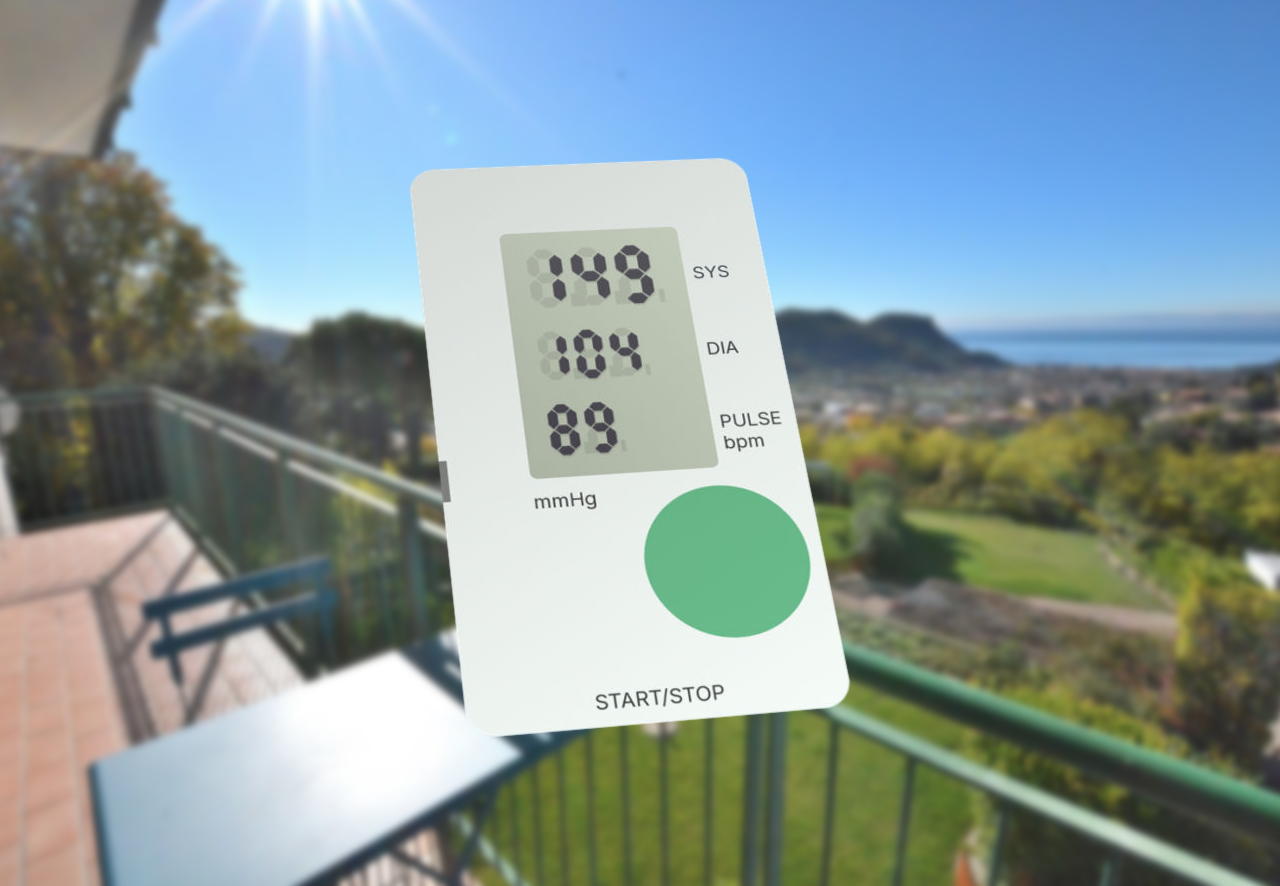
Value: **89** bpm
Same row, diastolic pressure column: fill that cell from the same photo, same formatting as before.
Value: **104** mmHg
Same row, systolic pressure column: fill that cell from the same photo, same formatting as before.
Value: **149** mmHg
